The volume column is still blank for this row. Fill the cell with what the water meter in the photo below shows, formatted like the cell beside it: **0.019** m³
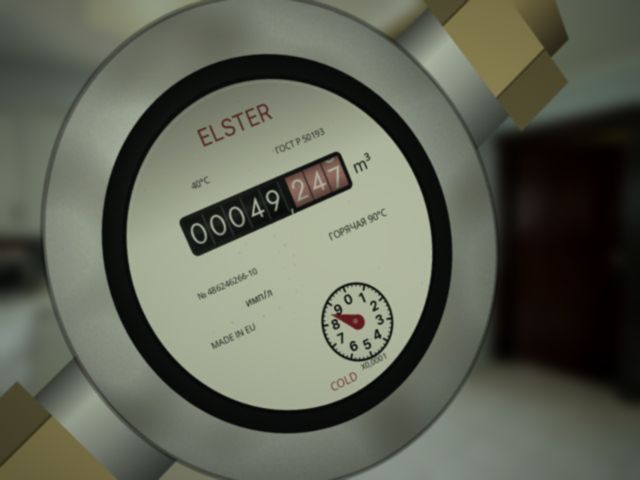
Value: **49.2468** m³
